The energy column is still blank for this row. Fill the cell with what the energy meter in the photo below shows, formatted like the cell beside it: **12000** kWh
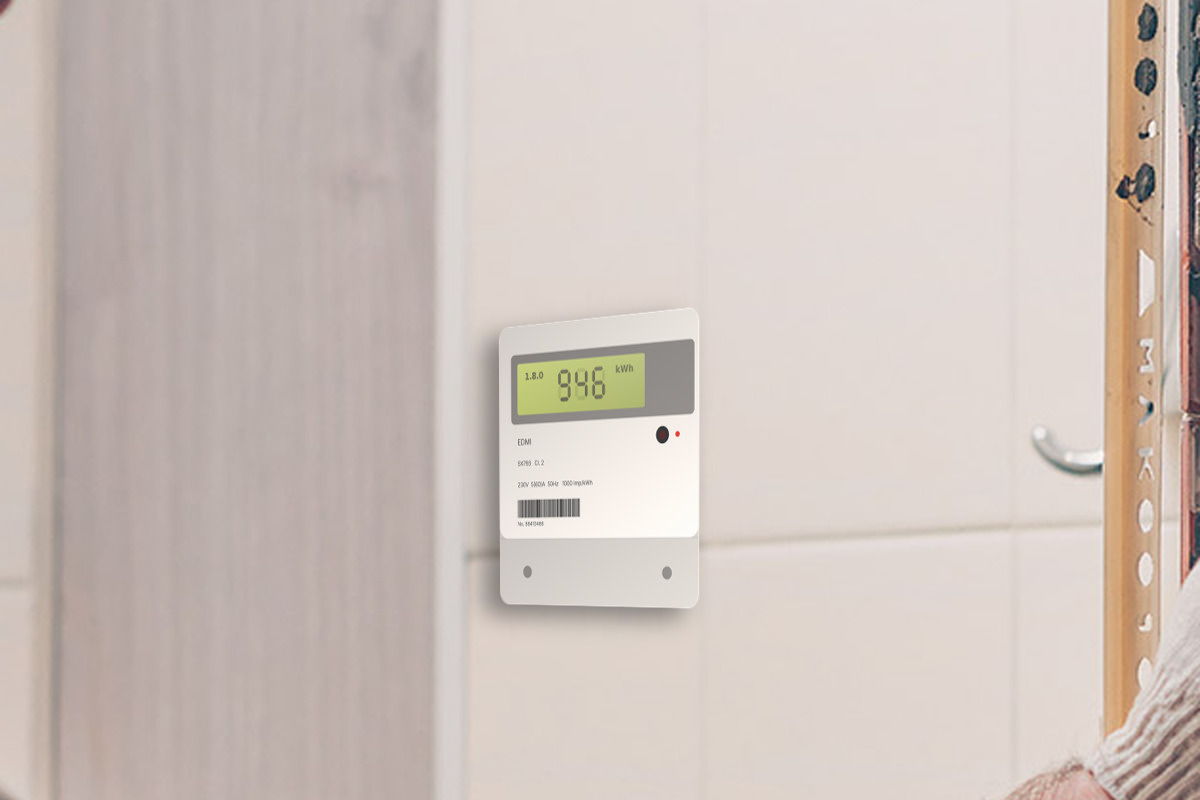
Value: **946** kWh
